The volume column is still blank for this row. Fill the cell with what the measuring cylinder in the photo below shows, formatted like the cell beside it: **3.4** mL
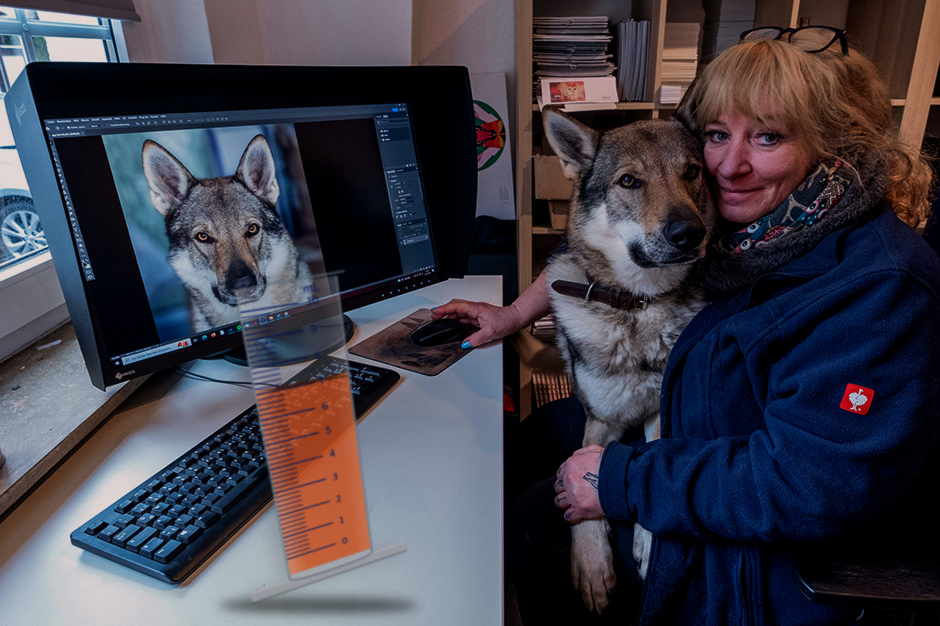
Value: **7** mL
